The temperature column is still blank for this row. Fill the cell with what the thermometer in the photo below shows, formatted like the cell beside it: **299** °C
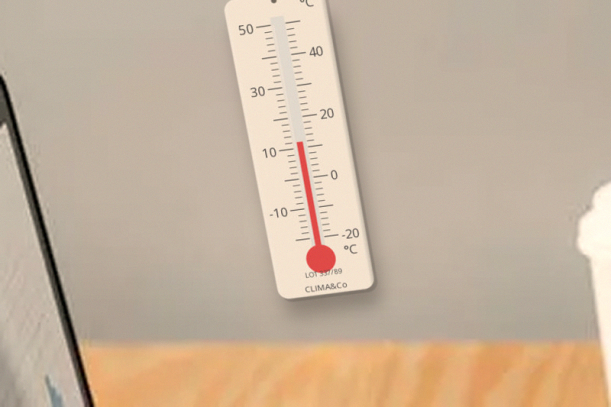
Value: **12** °C
